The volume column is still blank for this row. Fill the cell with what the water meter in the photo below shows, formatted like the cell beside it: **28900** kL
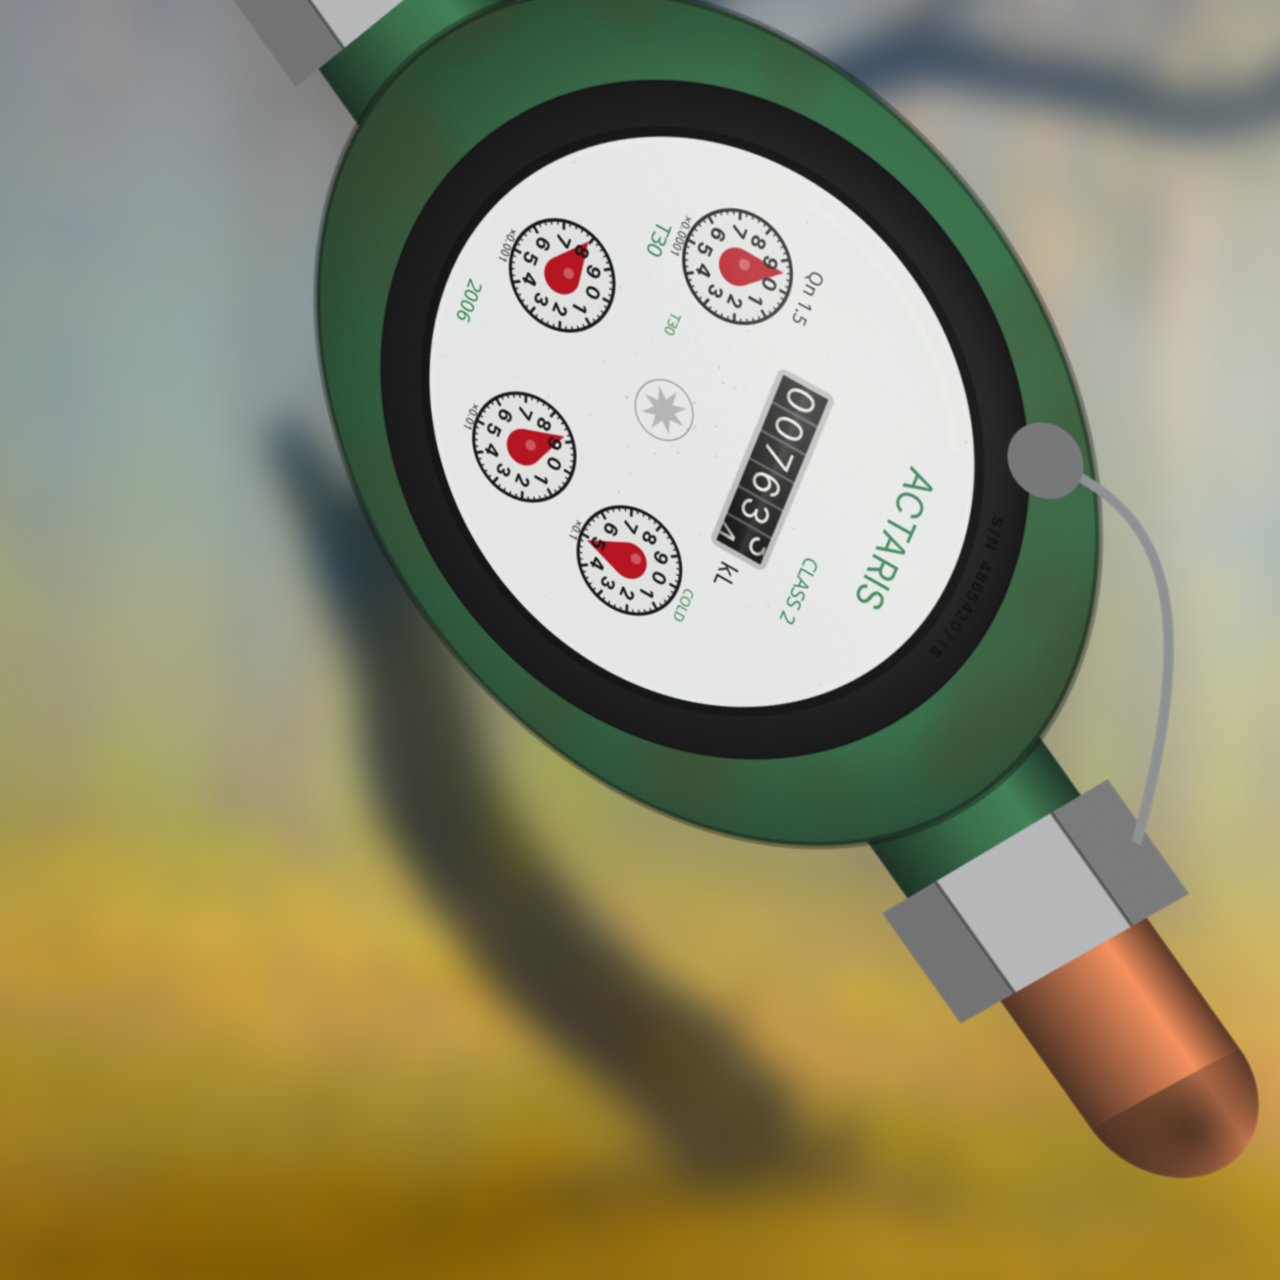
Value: **7633.4879** kL
